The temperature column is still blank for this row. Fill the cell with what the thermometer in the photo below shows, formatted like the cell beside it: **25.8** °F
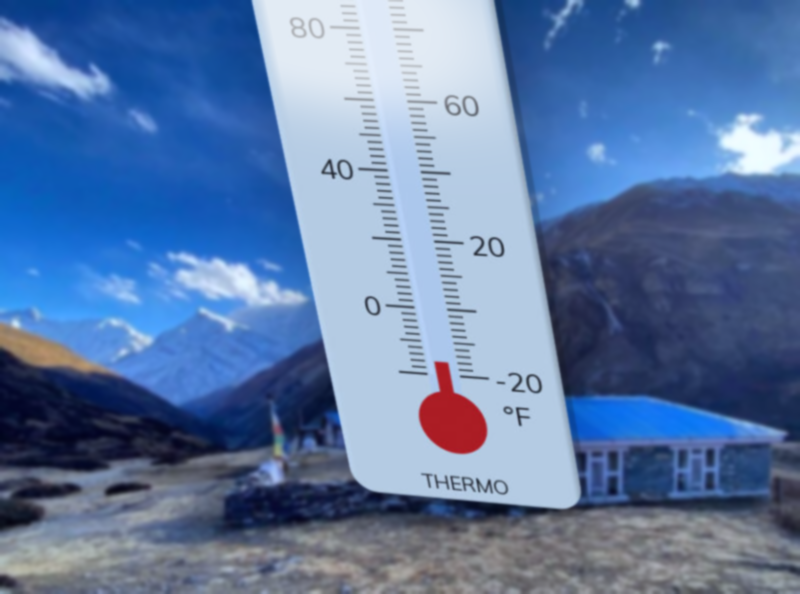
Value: **-16** °F
